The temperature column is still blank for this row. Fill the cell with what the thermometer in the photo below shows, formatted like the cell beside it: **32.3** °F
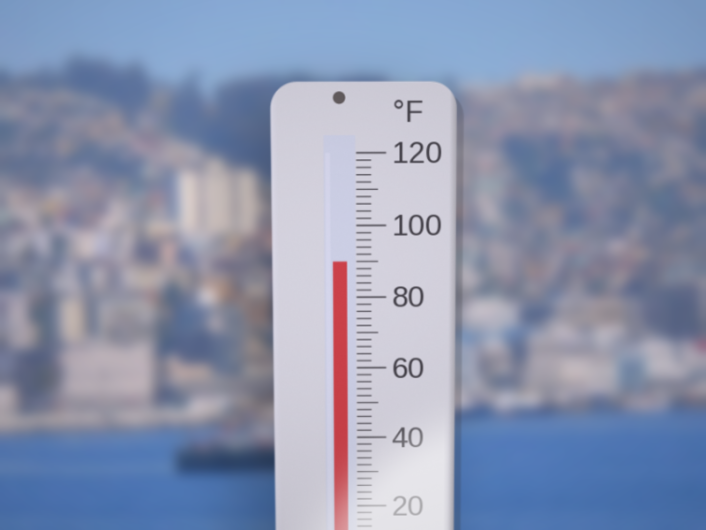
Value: **90** °F
